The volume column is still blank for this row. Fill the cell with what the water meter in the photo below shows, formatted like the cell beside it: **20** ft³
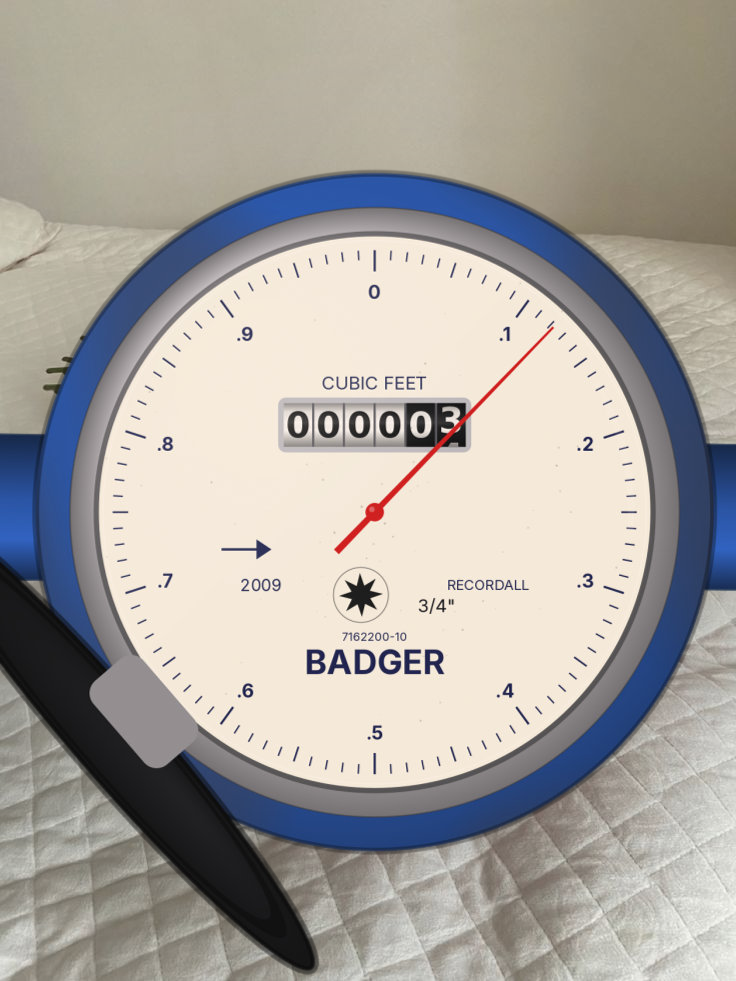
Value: **3.12** ft³
